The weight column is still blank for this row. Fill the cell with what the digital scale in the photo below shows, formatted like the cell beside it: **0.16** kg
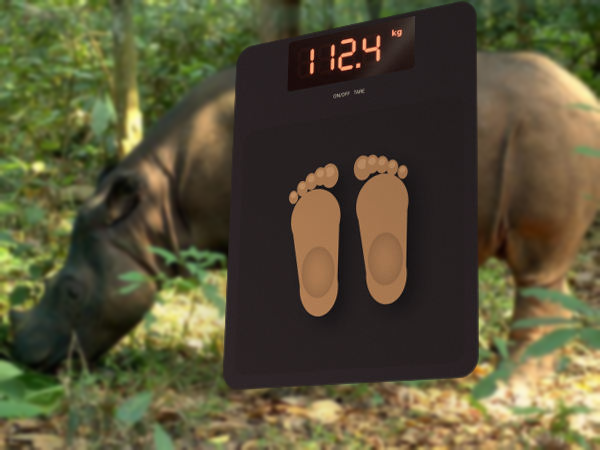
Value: **112.4** kg
